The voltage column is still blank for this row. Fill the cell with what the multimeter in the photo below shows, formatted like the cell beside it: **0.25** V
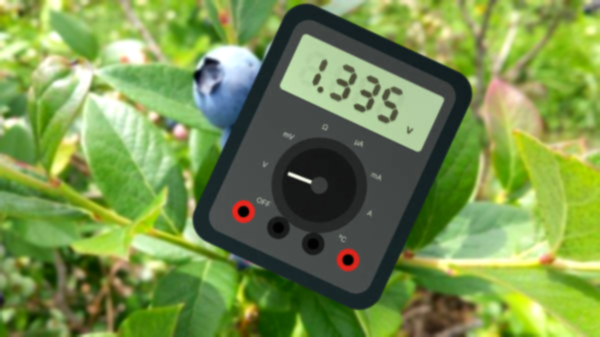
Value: **1.335** V
